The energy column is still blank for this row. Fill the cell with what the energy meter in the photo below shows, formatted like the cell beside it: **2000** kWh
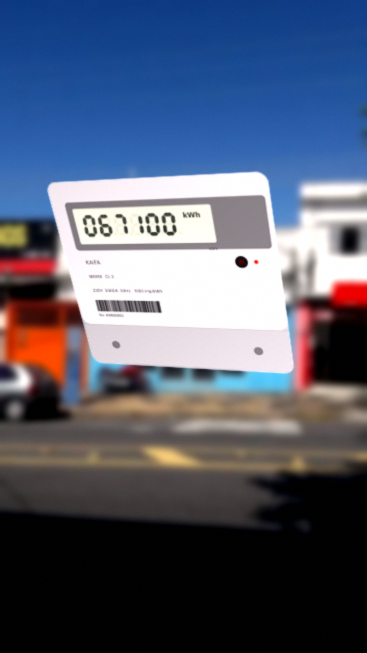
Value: **67100** kWh
